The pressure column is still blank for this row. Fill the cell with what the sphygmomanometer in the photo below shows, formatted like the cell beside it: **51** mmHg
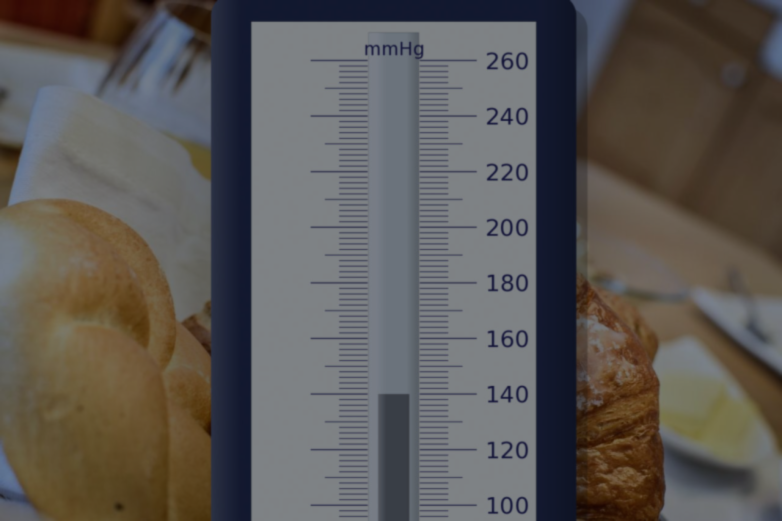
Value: **140** mmHg
